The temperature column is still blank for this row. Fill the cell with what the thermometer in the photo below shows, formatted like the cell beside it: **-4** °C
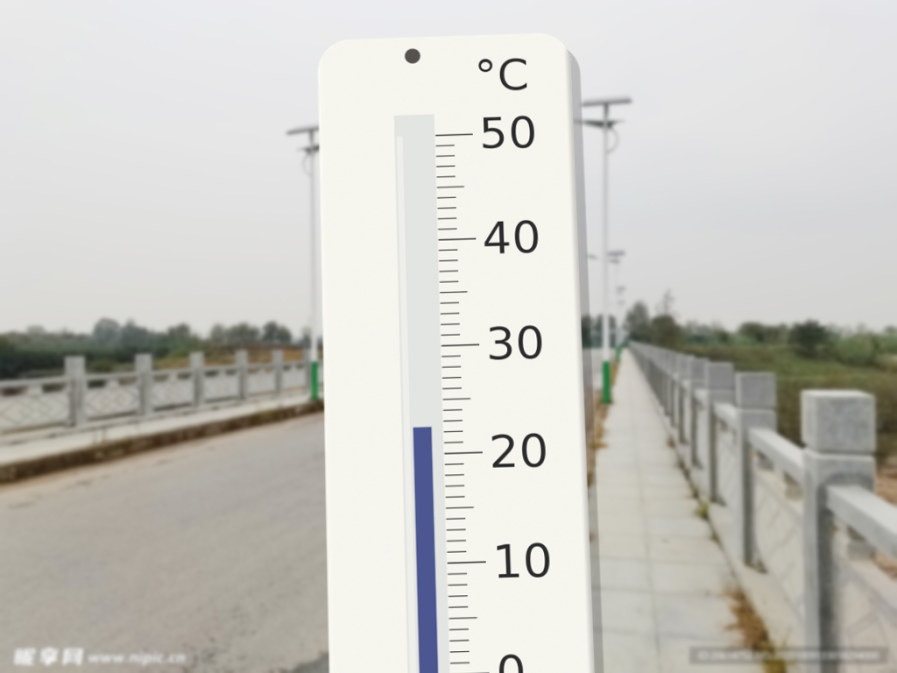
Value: **22.5** °C
